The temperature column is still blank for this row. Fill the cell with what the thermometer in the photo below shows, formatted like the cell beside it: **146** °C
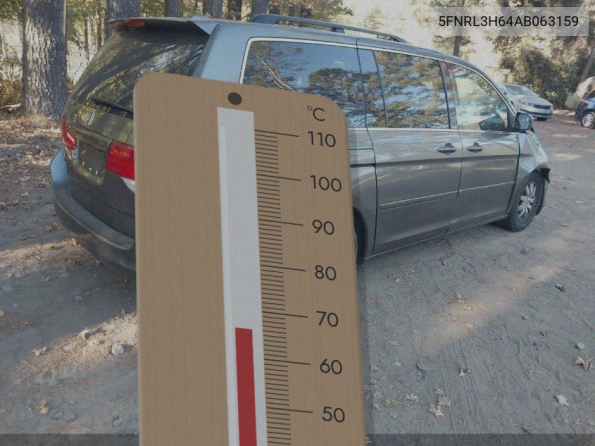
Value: **66** °C
